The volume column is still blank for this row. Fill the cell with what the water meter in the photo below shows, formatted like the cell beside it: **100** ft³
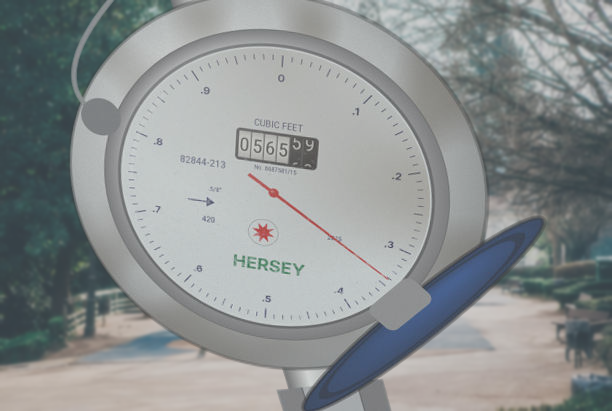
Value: **56559.34** ft³
